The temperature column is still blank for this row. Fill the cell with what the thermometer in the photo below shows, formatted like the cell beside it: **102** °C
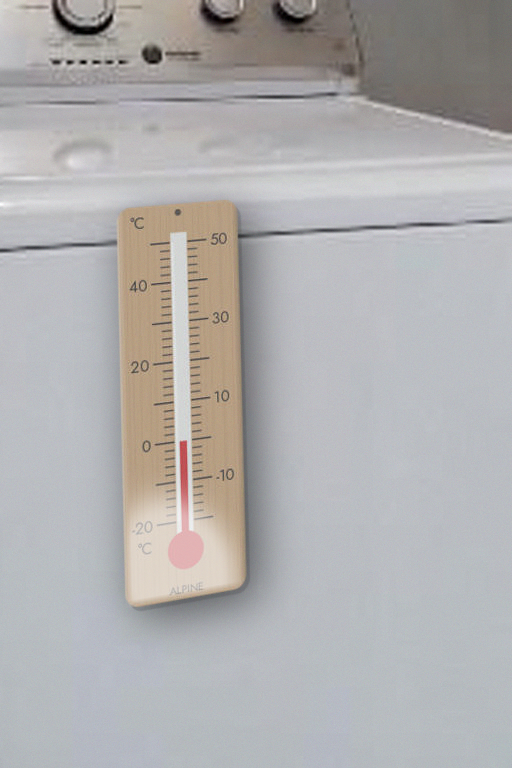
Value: **0** °C
